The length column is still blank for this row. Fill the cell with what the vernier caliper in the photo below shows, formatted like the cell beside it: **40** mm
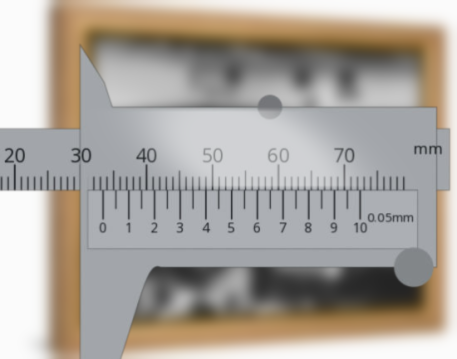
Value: **33.4** mm
